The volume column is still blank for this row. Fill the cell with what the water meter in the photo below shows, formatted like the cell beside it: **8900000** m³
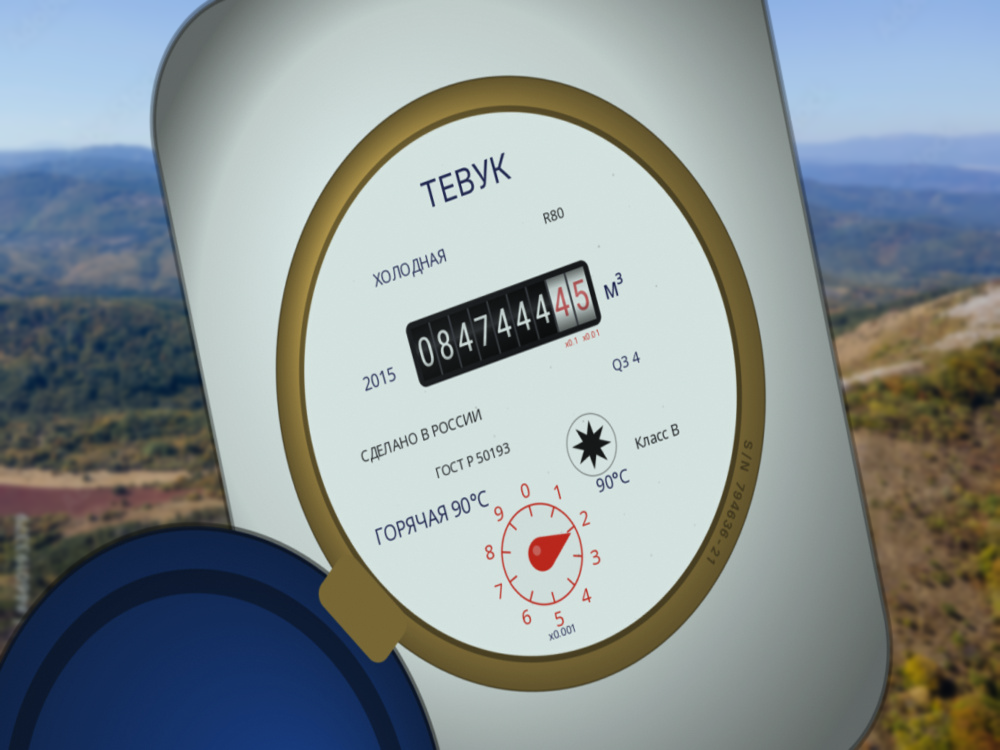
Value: **847444.452** m³
